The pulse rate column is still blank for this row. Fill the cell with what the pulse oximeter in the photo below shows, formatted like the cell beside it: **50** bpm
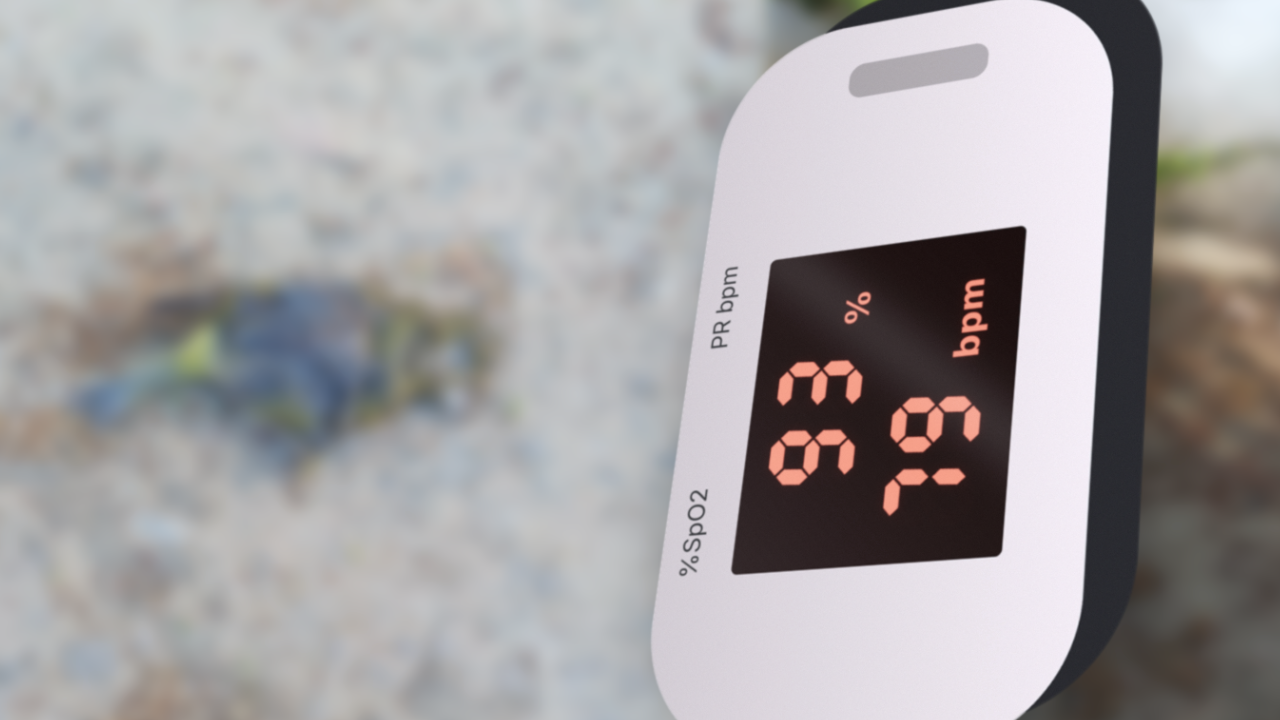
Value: **79** bpm
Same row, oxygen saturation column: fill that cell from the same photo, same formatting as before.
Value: **93** %
